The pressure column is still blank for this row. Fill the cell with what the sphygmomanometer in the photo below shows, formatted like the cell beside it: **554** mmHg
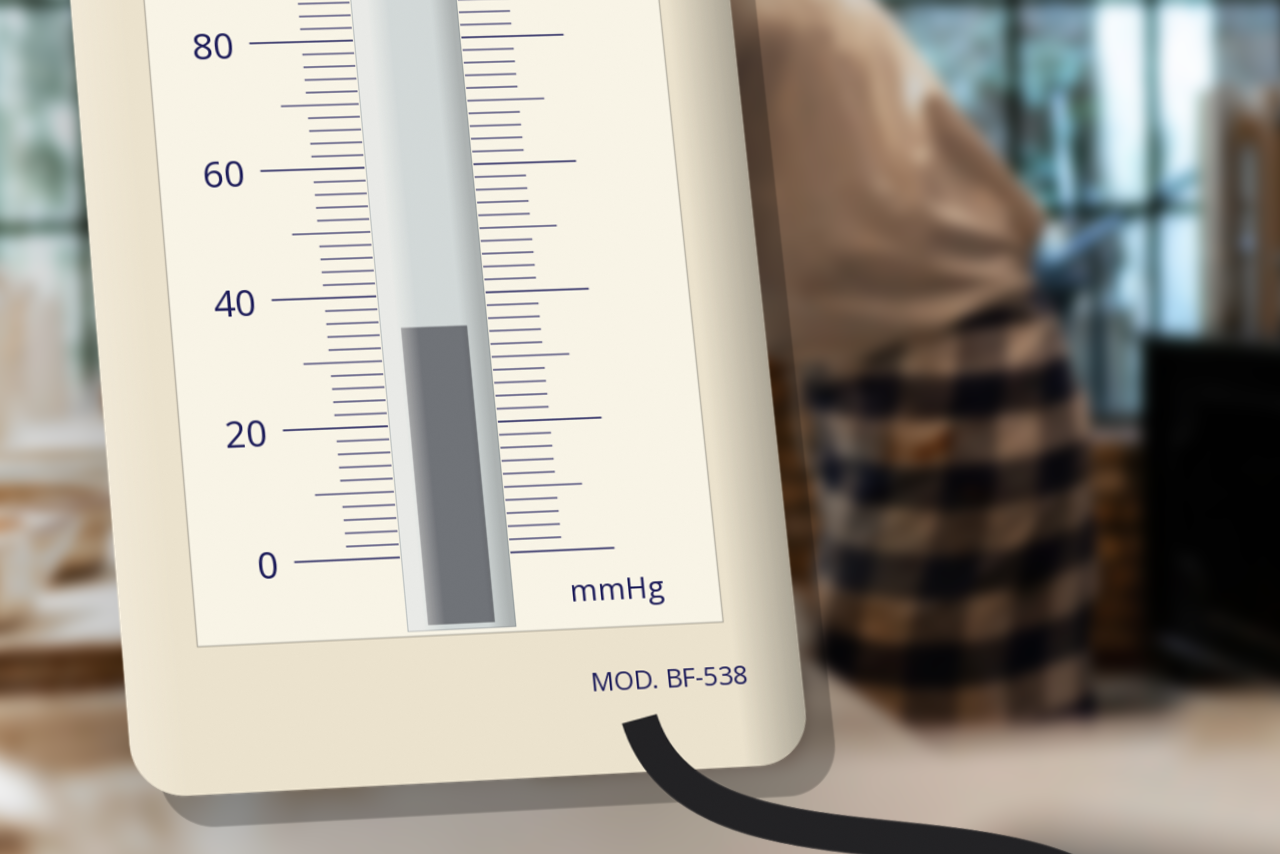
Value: **35** mmHg
